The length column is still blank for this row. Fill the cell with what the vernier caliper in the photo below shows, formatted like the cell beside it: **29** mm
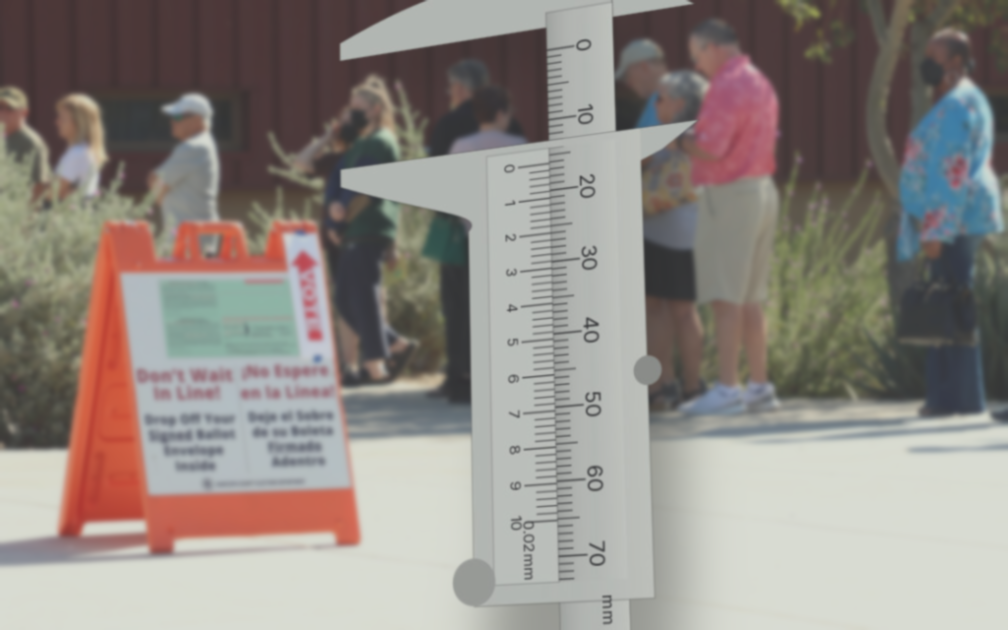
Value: **16.2** mm
